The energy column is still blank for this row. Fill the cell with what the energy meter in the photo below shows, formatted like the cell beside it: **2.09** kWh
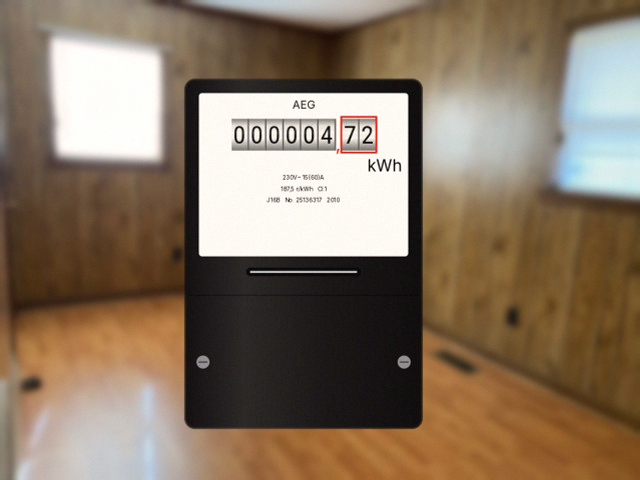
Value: **4.72** kWh
